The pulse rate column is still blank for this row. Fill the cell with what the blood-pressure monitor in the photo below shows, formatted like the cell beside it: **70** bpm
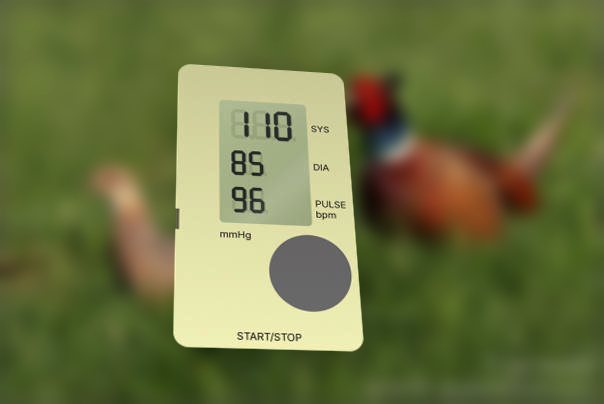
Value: **96** bpm
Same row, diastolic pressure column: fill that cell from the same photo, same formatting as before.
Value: **85** mmHg
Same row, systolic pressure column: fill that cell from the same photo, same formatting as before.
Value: **110** mmHg
